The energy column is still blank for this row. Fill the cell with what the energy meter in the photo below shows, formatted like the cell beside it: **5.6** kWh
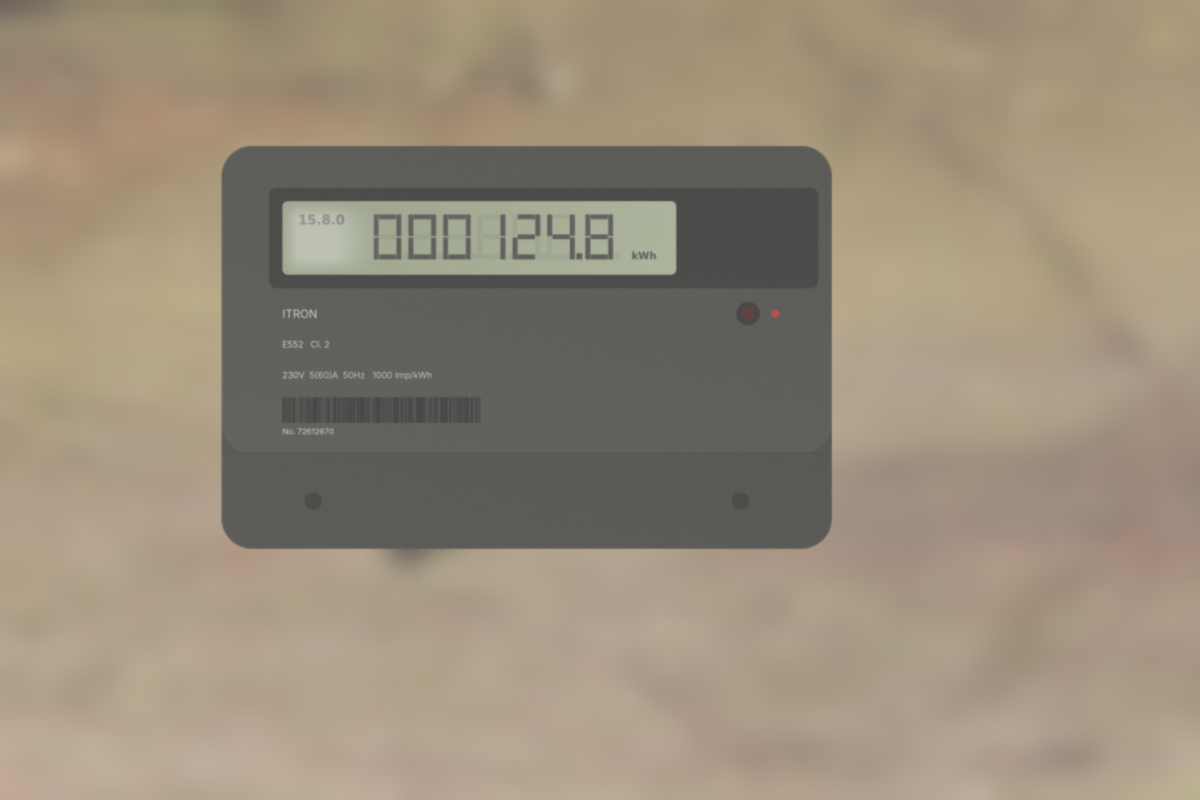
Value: **124.8** kWh
